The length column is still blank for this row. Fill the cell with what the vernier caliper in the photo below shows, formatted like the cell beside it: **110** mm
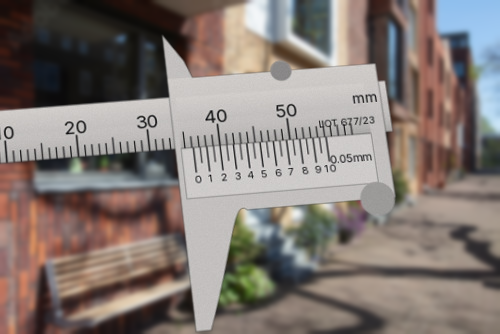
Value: **36.2** mm
